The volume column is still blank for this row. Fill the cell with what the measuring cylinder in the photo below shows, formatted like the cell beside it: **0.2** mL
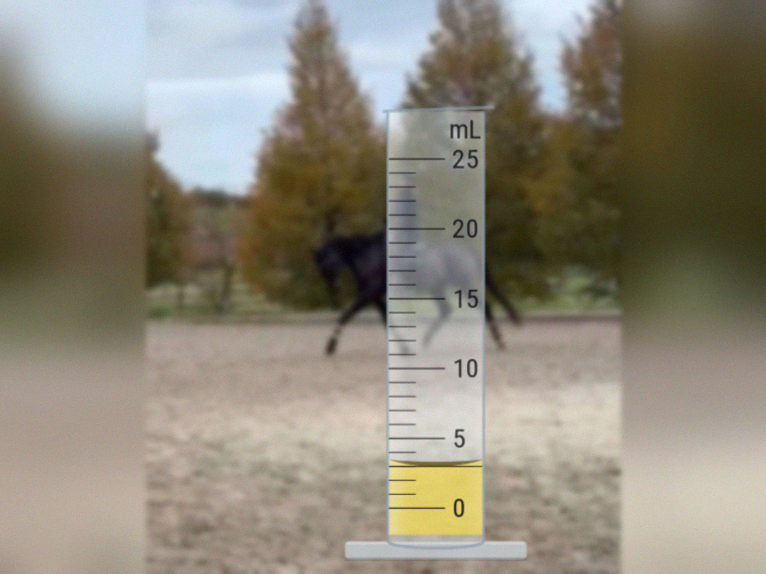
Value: **3** mL
